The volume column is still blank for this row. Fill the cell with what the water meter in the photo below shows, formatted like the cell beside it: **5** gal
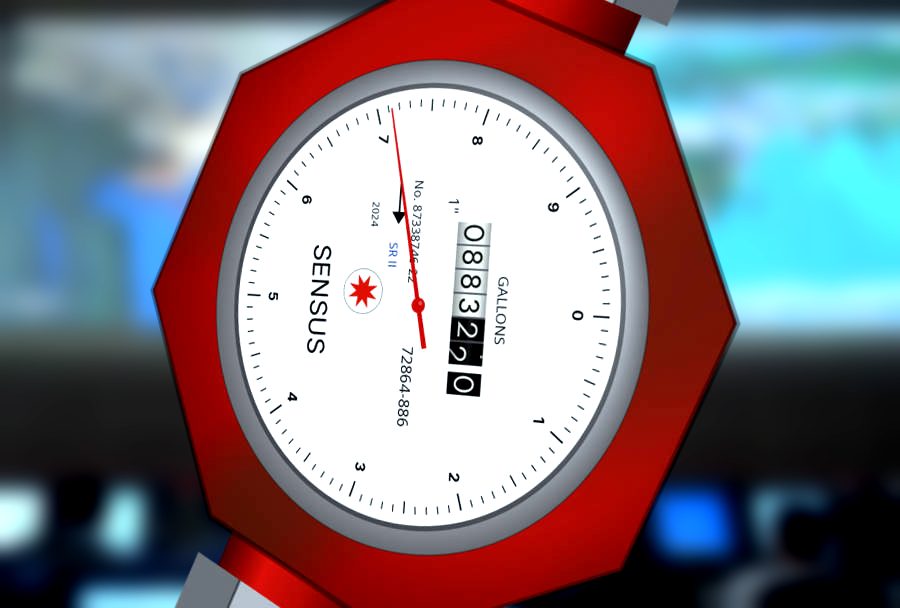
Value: **883217.1** gal
